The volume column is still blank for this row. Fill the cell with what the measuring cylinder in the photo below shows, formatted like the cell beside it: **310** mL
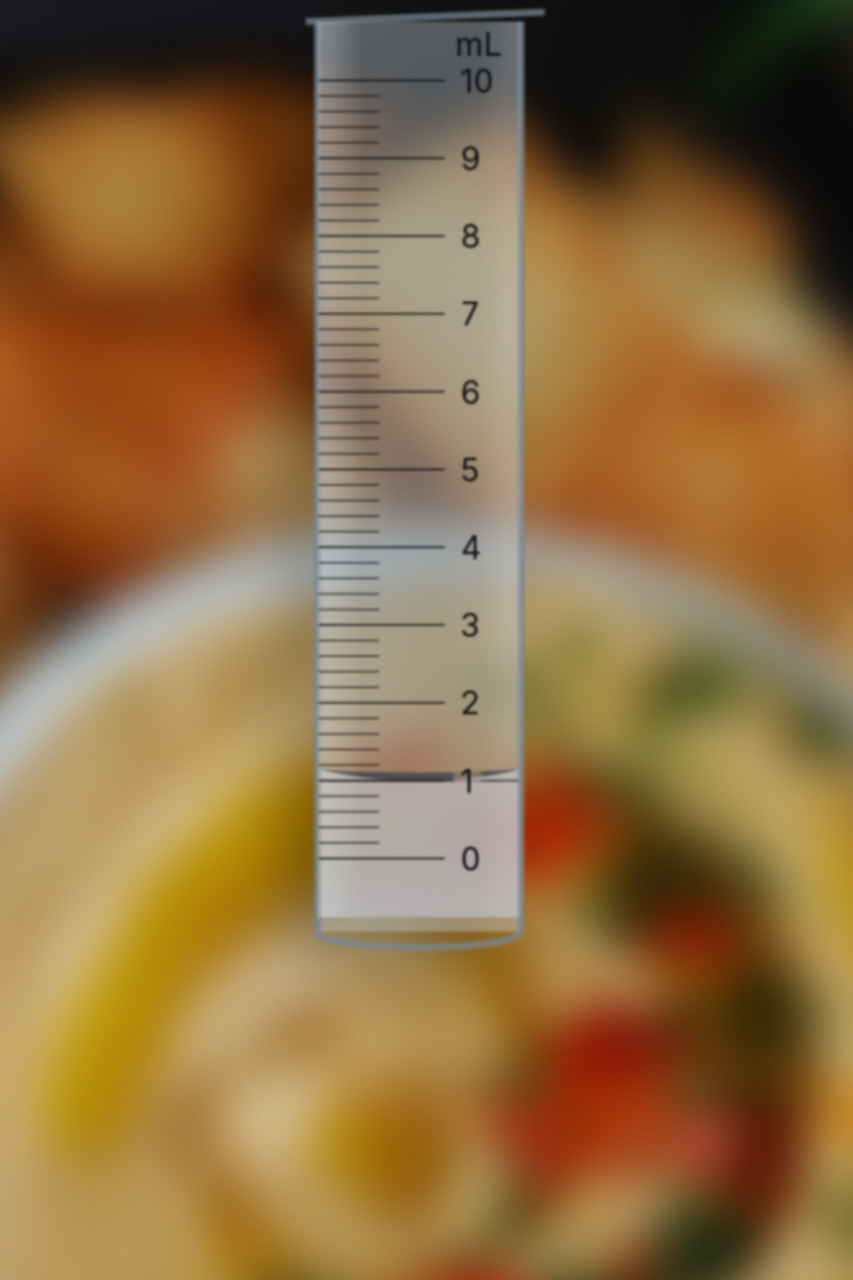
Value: **1** mL
